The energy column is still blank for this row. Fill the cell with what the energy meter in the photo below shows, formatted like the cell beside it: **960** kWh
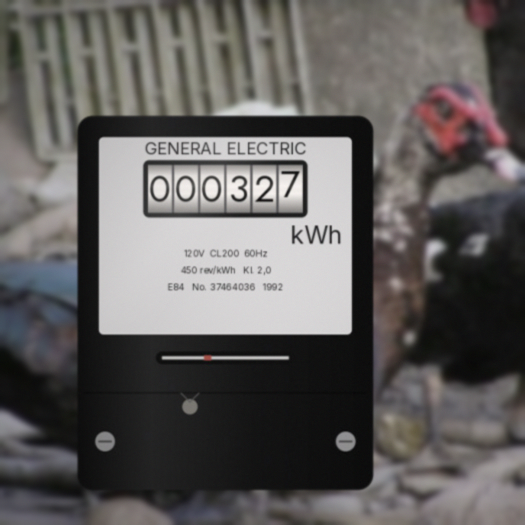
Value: **327** kWh
